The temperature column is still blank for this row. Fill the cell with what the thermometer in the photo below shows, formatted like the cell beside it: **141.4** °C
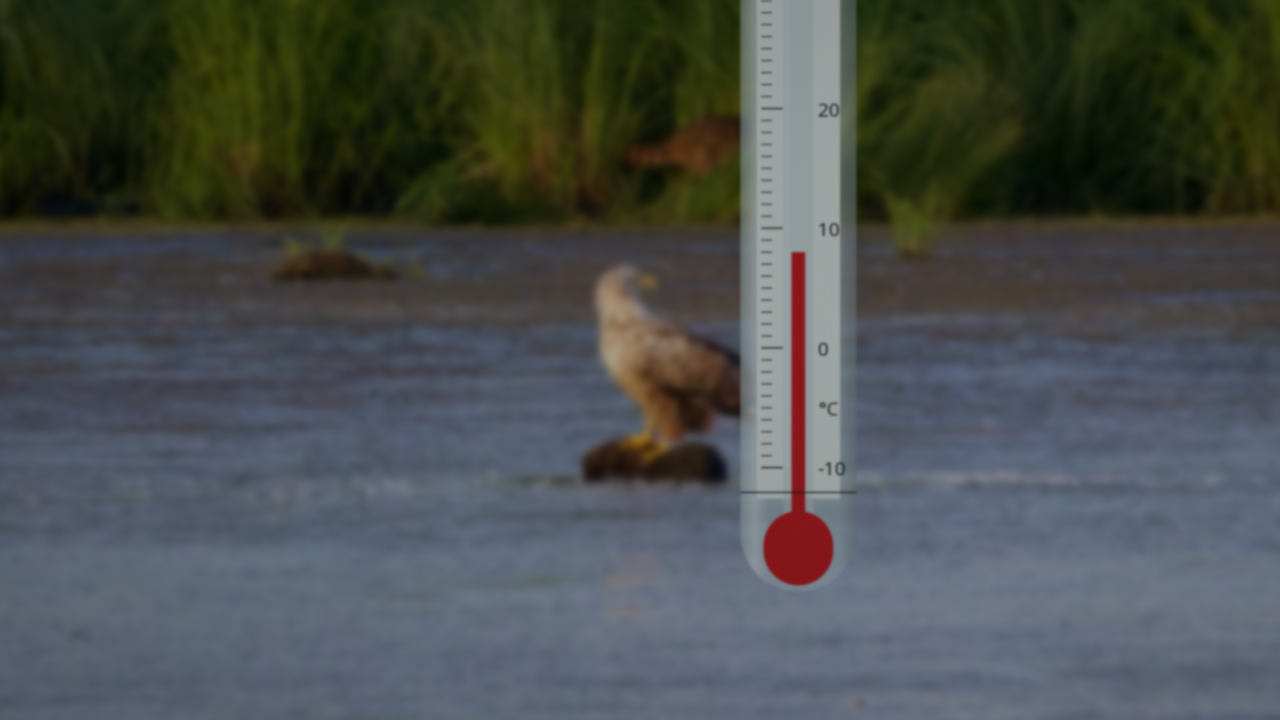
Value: **8** °C
